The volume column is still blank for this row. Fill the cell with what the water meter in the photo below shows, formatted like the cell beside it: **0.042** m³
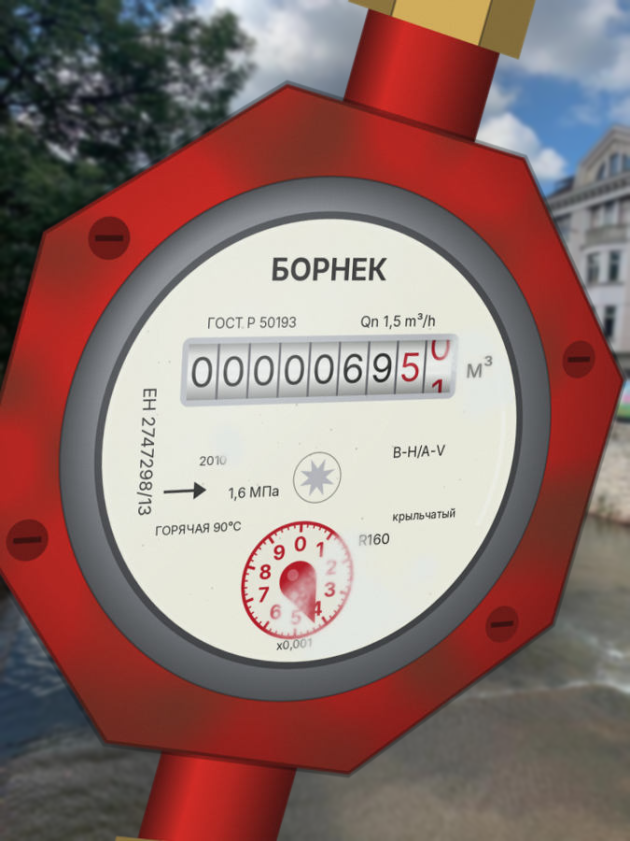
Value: **69.504** m³
